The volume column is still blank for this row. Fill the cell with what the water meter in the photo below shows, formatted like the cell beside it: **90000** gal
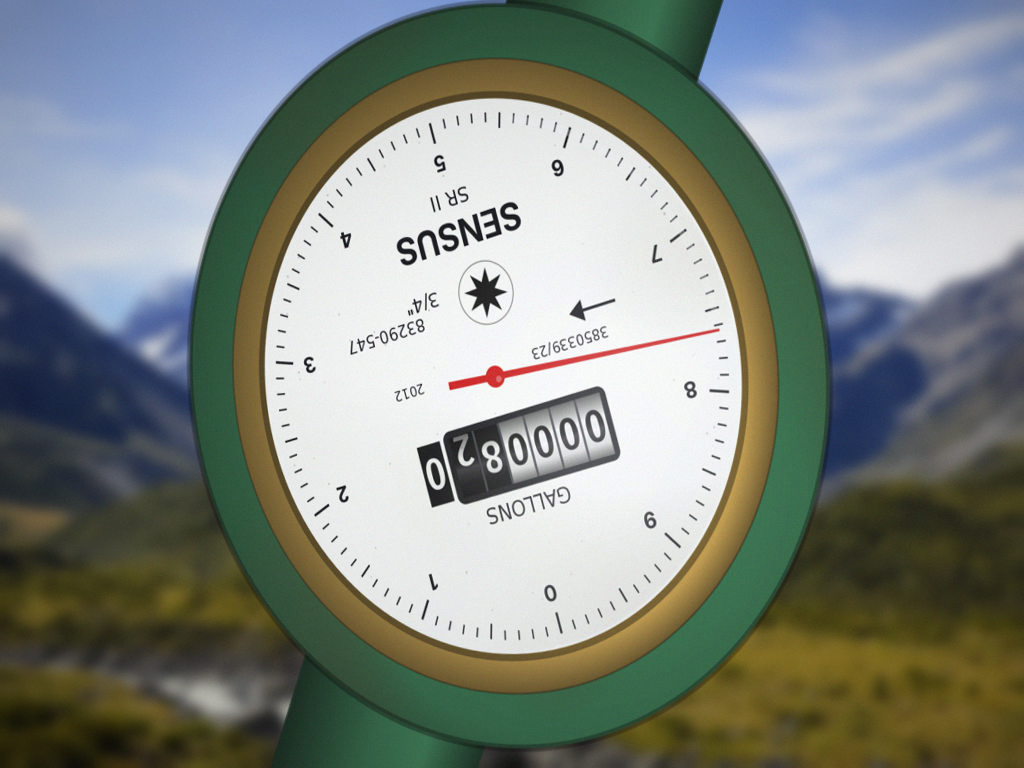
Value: **817.6** gal
